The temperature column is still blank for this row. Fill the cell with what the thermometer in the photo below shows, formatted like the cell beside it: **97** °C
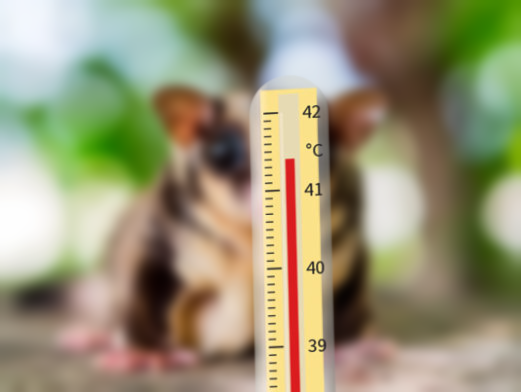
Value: **41.4** °C
